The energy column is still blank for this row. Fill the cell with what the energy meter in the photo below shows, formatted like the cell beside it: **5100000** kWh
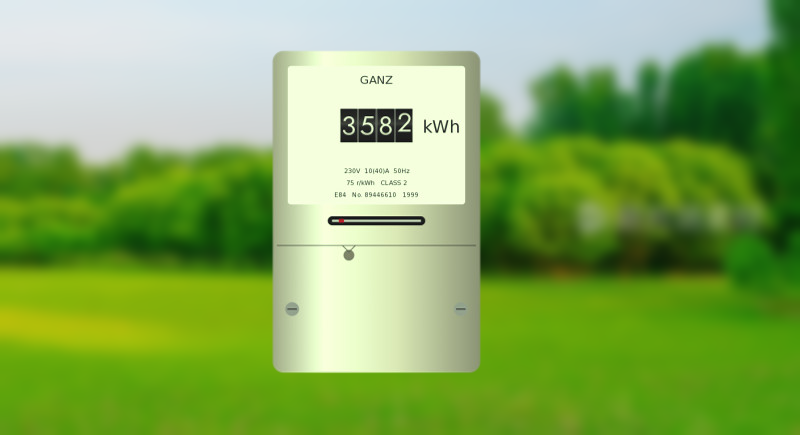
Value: **3582** kWh
